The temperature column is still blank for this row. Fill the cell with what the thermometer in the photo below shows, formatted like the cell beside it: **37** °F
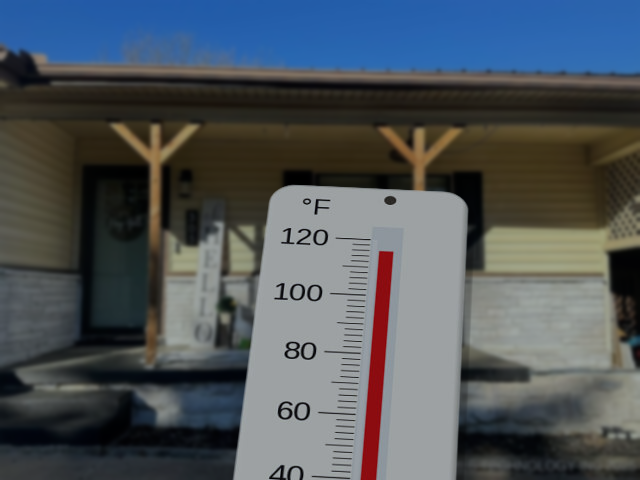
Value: **116** °F
